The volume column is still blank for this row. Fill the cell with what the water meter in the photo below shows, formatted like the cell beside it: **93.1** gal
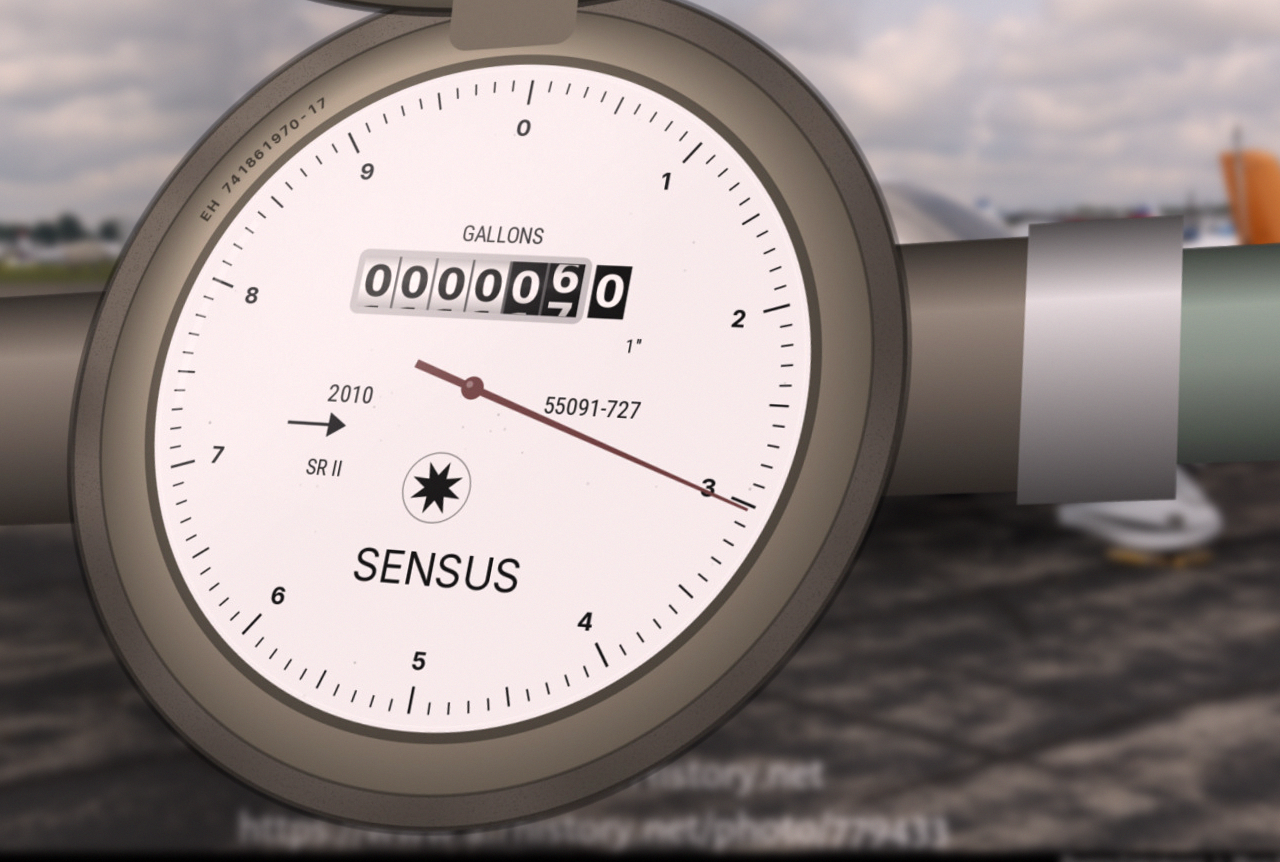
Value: **63.0** gal
